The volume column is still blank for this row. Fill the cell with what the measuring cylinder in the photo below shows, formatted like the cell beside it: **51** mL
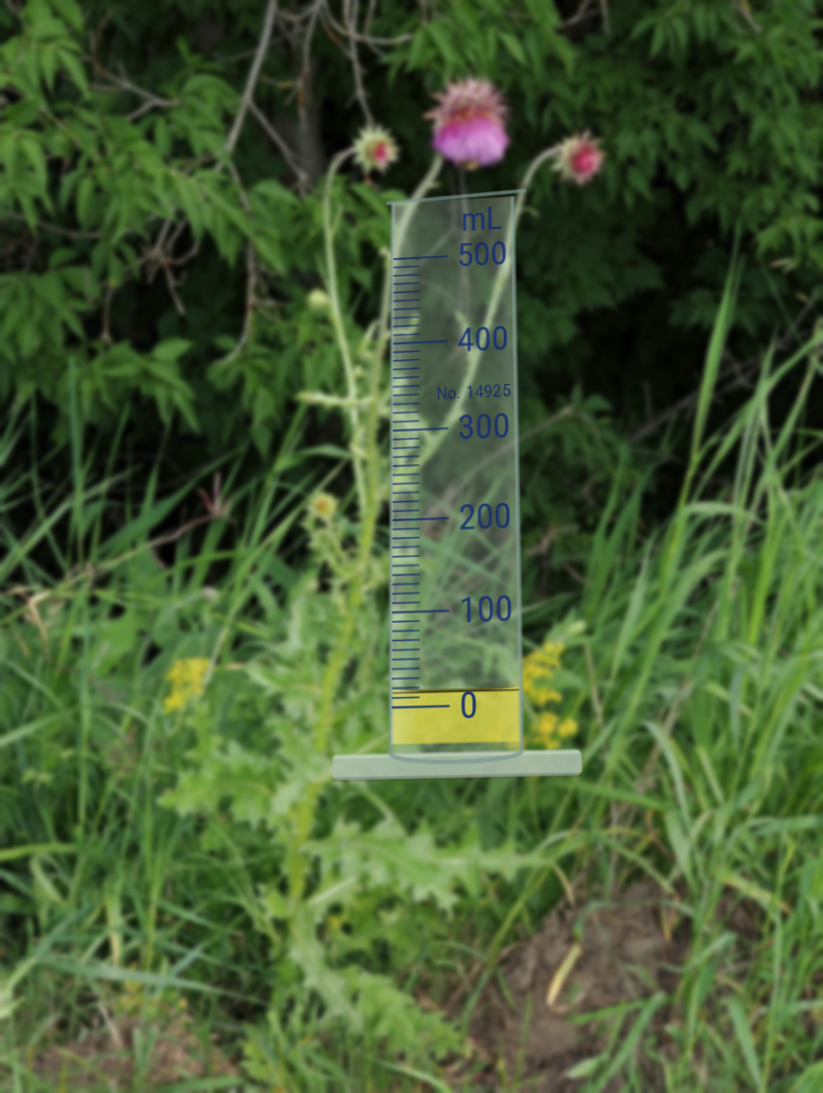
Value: **15** mL
